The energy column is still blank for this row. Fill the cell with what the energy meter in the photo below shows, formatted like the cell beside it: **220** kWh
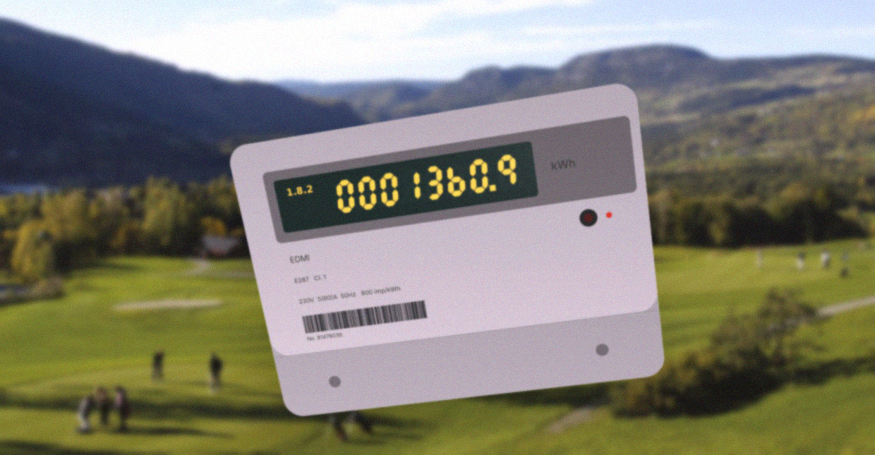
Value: **1360.9** kWh
